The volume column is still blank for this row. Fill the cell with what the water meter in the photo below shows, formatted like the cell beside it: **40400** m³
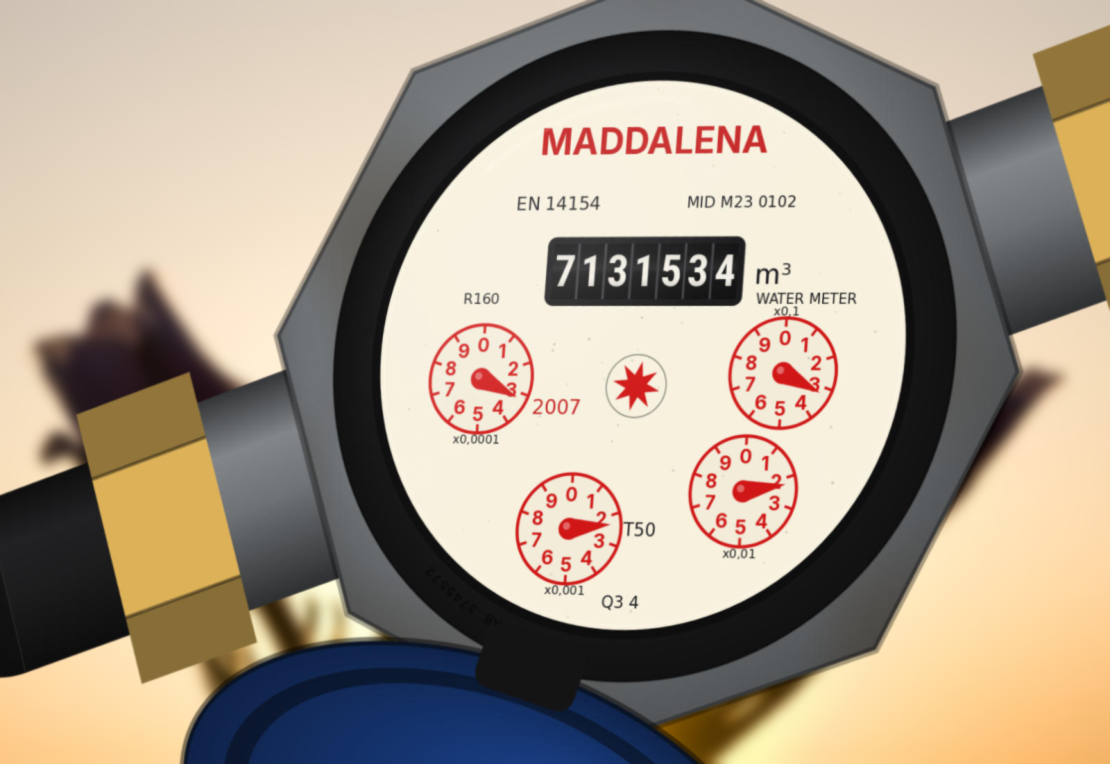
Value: **7131534.3223** m³
